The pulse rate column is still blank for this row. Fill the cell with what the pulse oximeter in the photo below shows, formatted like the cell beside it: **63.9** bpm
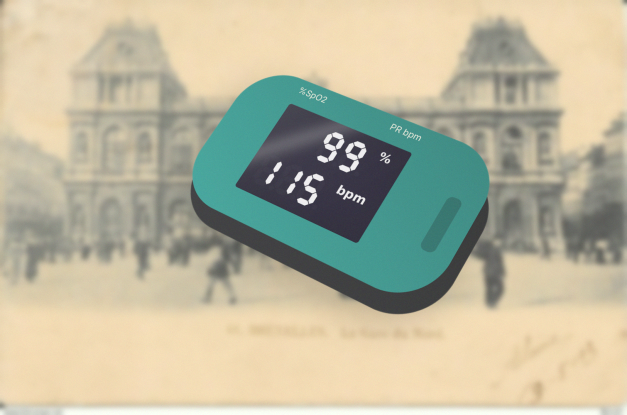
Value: **115** bpm
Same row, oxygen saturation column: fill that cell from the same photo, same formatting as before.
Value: **99** %
